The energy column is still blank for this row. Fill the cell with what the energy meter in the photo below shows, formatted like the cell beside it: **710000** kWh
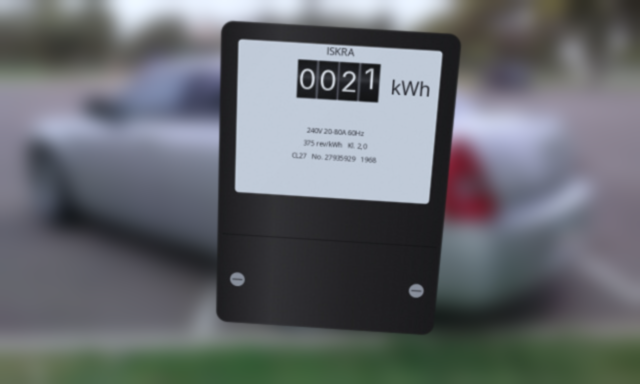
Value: **21** kWh
